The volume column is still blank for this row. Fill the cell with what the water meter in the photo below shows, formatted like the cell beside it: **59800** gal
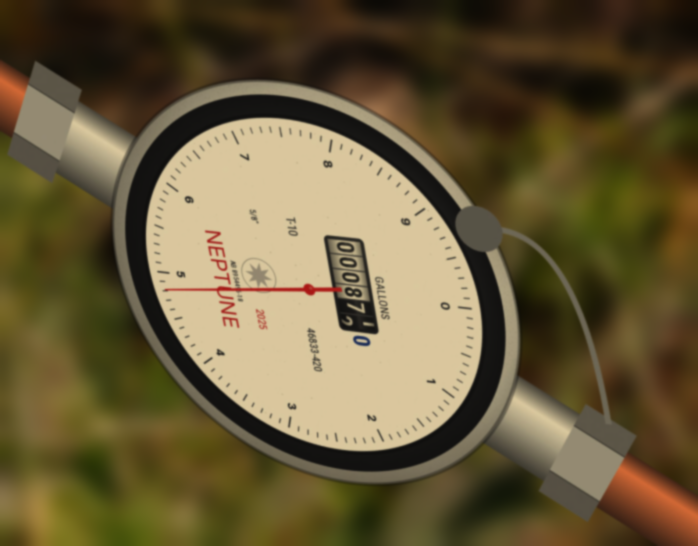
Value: **8714.8** gal
